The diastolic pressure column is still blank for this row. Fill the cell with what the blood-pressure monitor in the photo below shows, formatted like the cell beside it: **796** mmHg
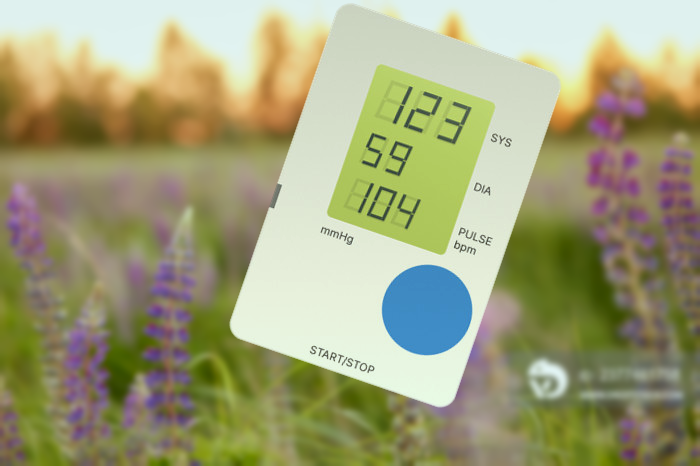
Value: **59** mmHg
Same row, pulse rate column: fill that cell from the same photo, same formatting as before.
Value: **104** bpm
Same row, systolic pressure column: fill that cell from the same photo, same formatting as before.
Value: **123** mmHg
